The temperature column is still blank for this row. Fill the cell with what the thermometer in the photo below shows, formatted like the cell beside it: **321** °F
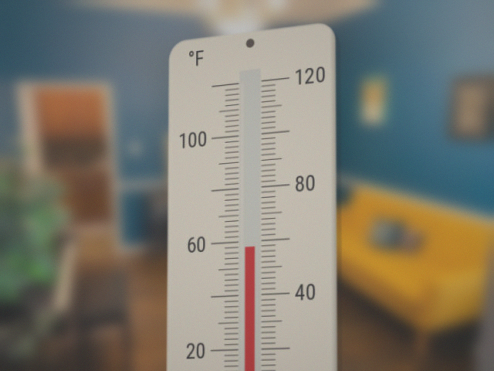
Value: **58** °F
